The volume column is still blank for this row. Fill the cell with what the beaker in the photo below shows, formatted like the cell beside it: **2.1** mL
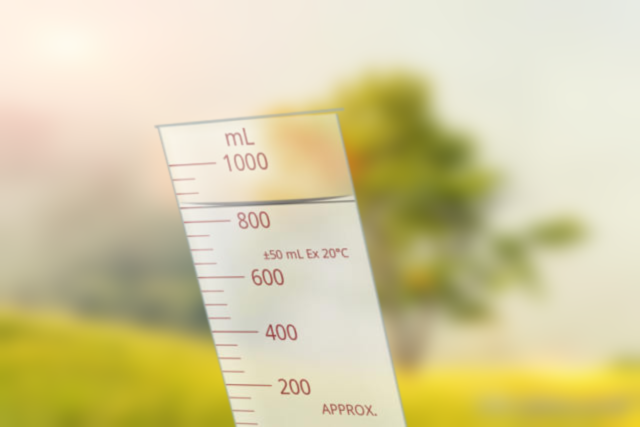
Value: **850** mL
